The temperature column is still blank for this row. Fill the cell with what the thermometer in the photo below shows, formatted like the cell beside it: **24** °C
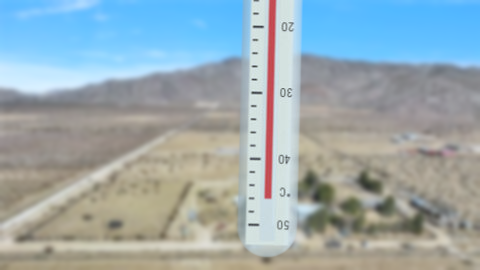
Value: **46** °C
